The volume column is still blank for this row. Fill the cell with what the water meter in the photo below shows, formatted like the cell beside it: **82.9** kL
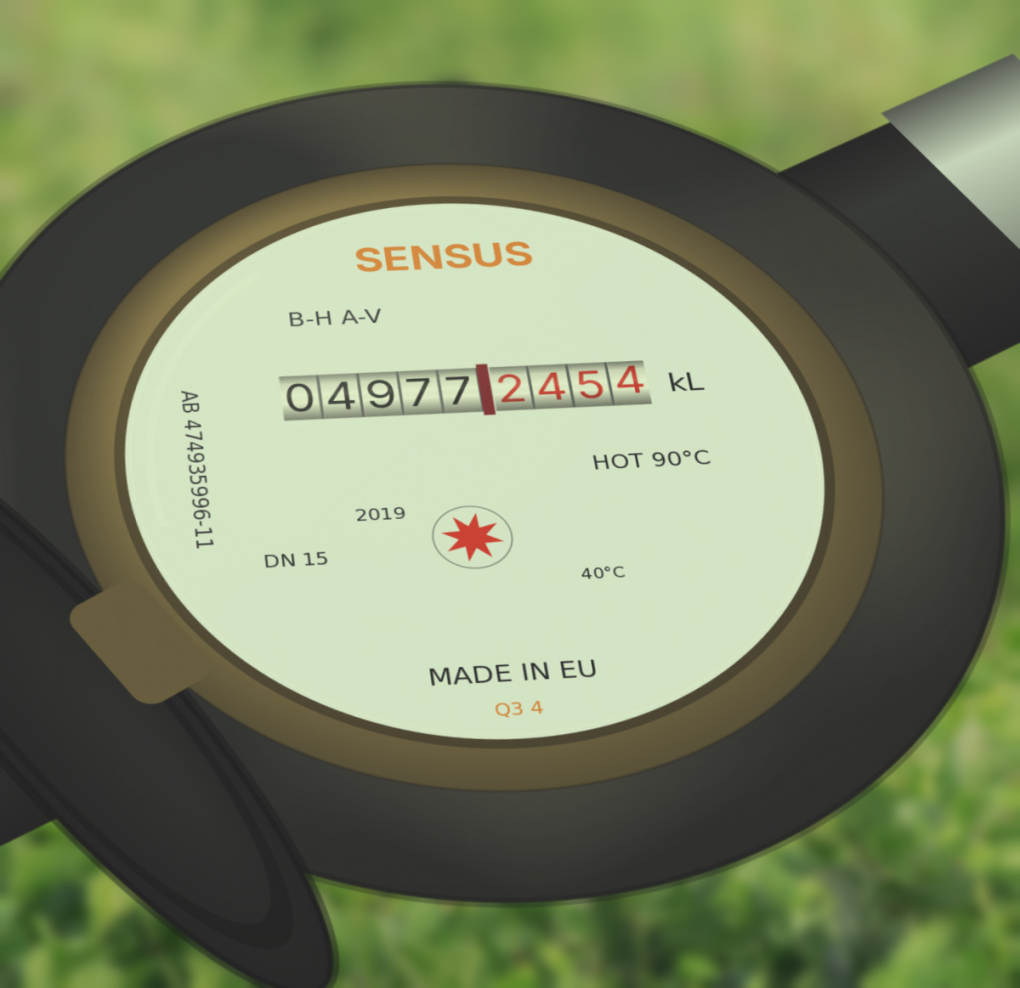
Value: **4977.2454** kL
